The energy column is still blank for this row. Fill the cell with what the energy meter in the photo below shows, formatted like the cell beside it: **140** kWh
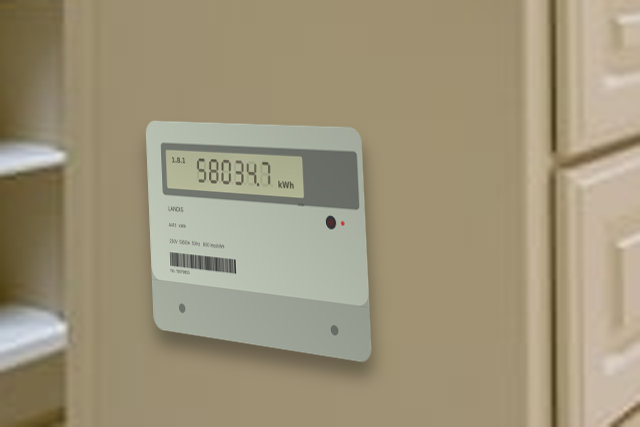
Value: **58034.7** kWh
